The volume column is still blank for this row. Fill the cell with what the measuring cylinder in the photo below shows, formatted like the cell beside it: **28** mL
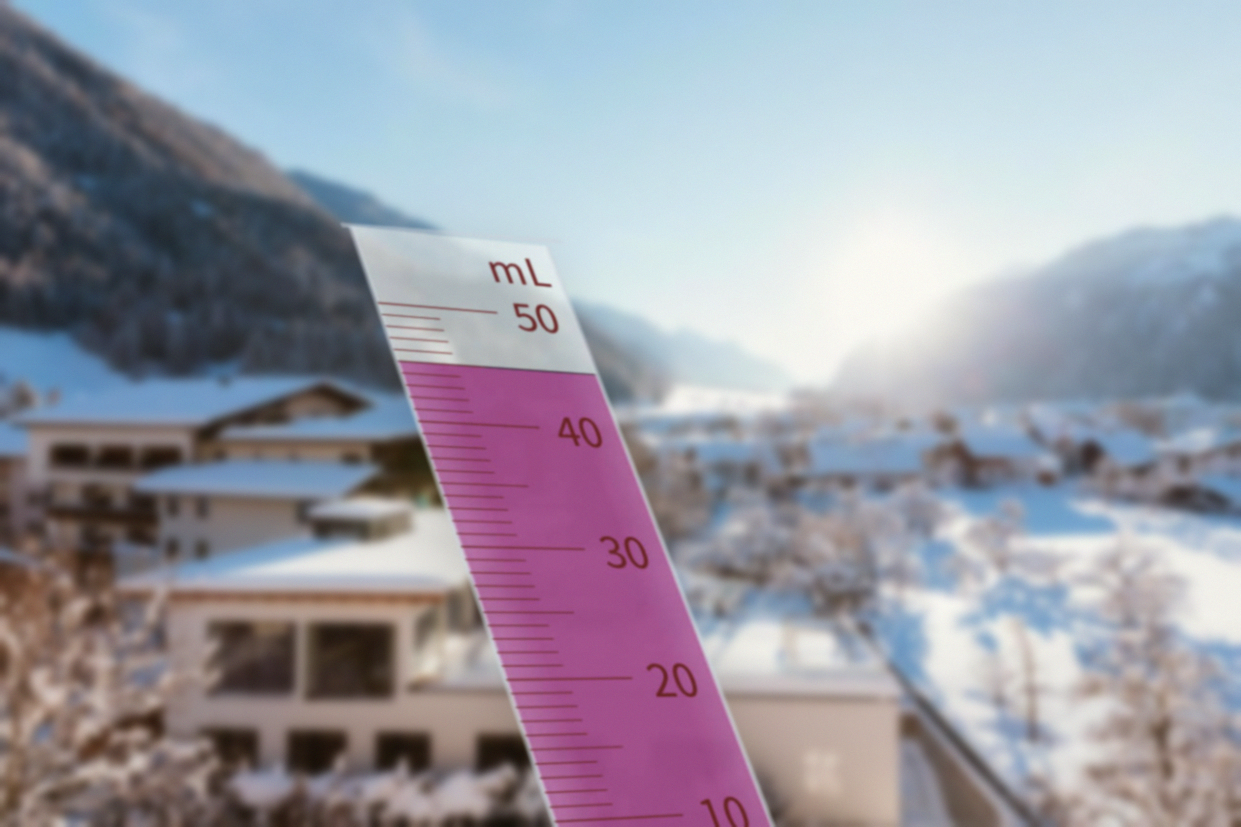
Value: **45** mL
